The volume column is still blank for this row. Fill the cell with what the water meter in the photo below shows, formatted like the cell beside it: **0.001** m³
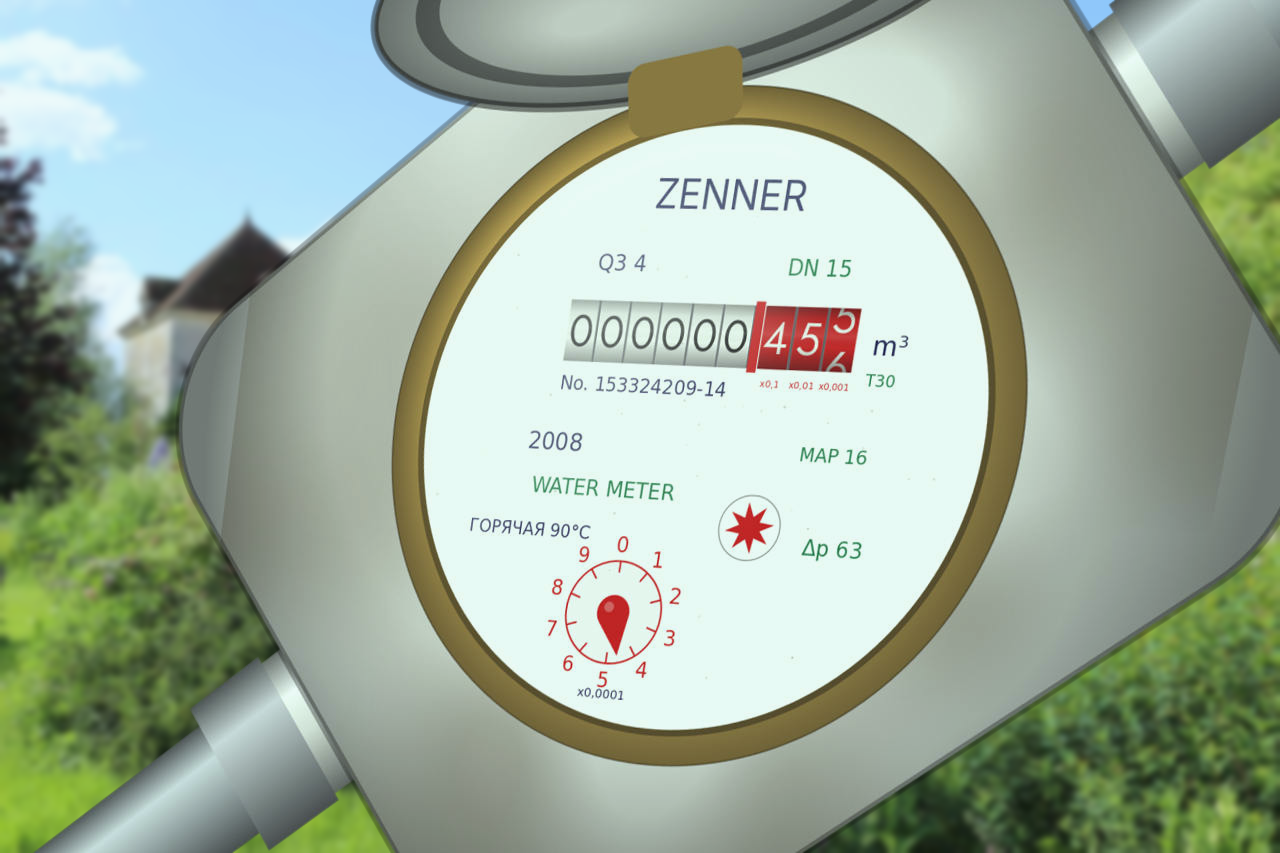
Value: **0.4554** m³
